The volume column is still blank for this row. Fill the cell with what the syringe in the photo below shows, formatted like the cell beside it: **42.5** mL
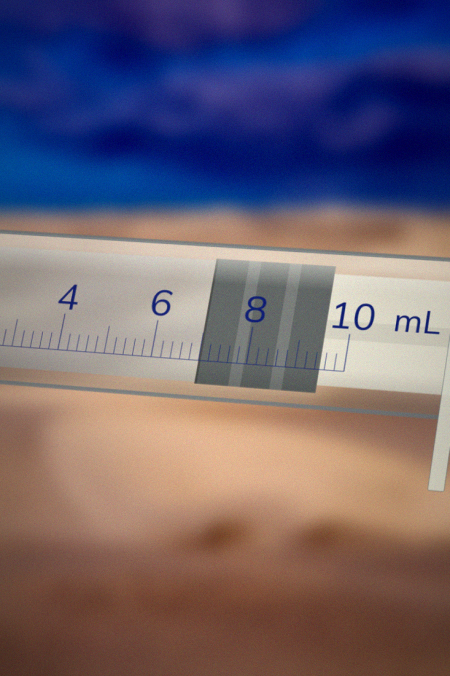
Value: **7** mL
